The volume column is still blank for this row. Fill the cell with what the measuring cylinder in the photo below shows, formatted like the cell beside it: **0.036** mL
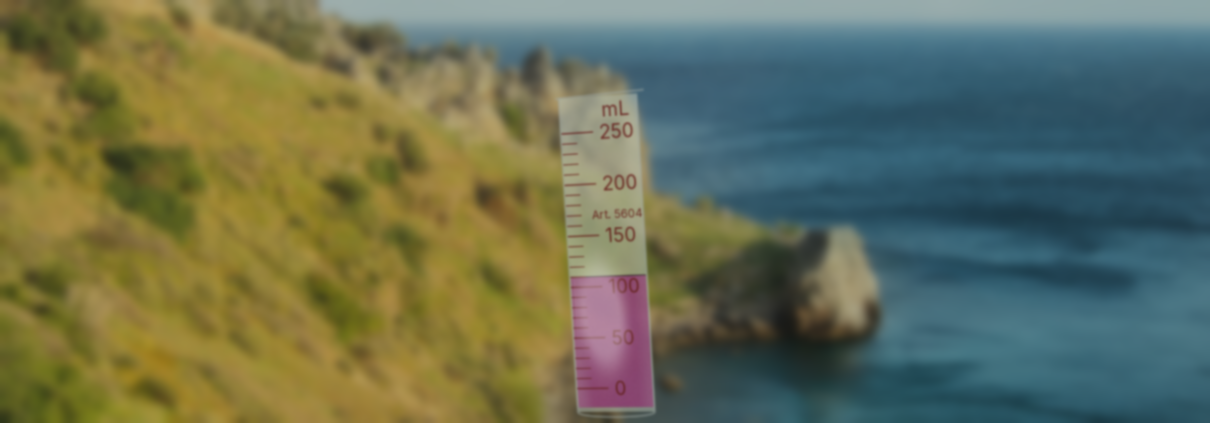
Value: **110** mL
